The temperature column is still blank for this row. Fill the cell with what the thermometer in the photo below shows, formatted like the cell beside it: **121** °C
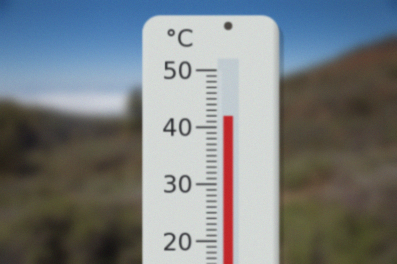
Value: **42** °C
